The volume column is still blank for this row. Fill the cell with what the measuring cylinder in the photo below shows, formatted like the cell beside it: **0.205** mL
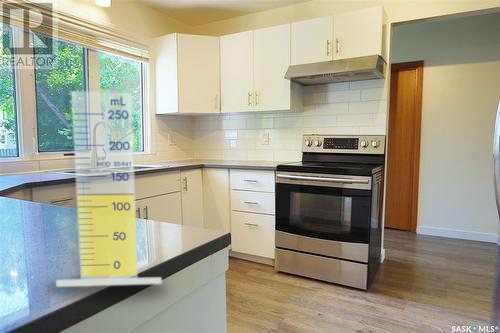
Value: **120** mL
